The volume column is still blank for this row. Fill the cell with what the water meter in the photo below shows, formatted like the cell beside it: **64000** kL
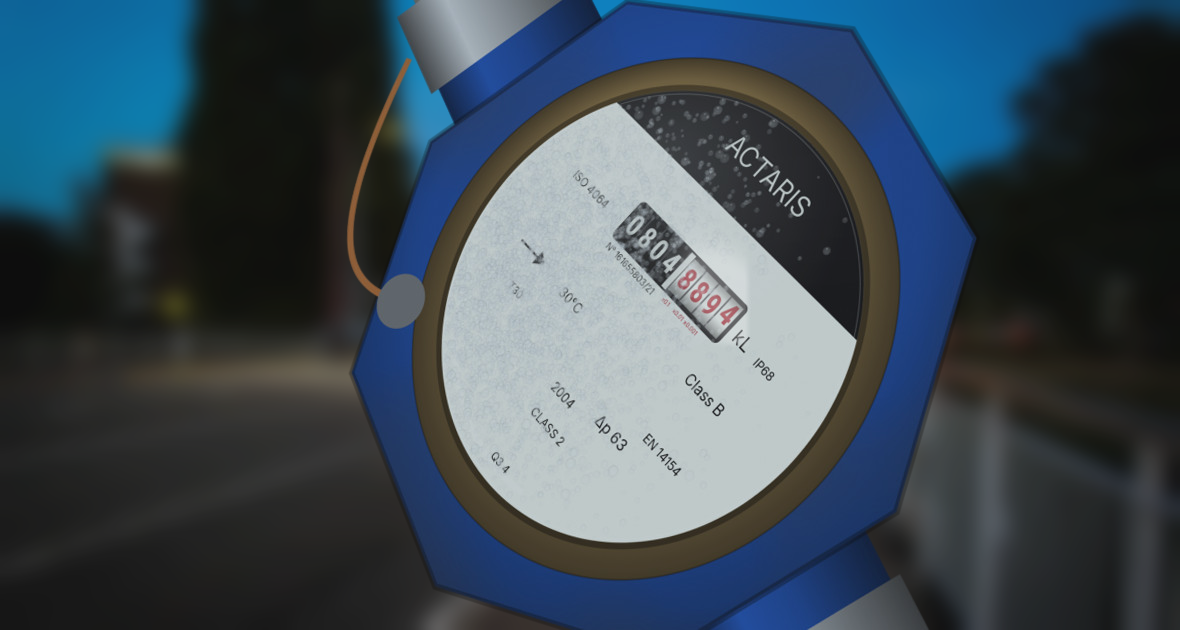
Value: **804.8894** kL
